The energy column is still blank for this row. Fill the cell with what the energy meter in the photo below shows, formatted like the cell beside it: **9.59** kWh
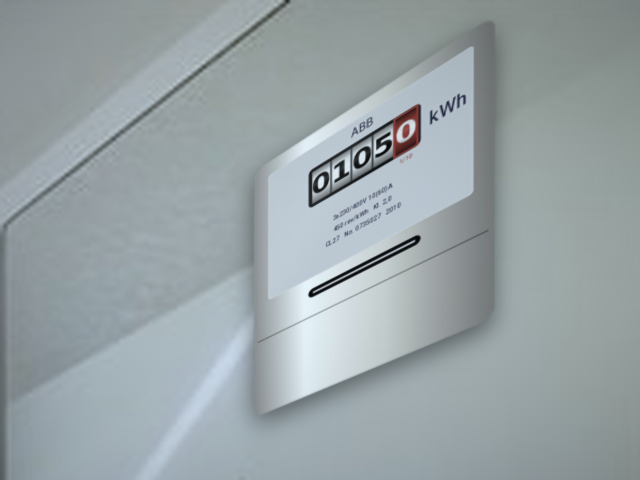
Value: **105.0** kWh
